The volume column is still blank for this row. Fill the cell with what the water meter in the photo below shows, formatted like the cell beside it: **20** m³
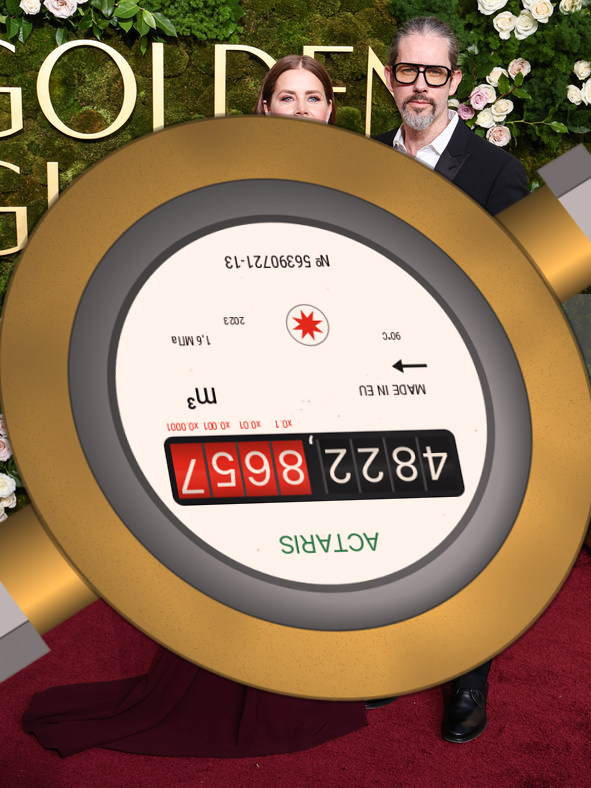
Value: **4822.8657** m³
